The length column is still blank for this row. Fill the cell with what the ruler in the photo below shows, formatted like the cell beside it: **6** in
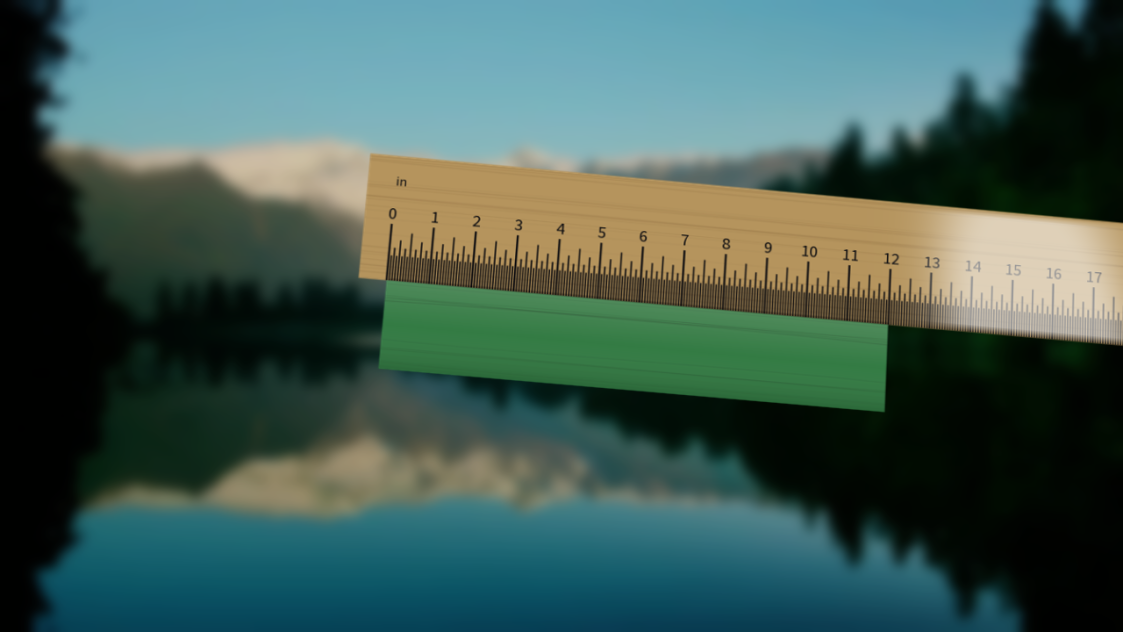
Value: **12** in
